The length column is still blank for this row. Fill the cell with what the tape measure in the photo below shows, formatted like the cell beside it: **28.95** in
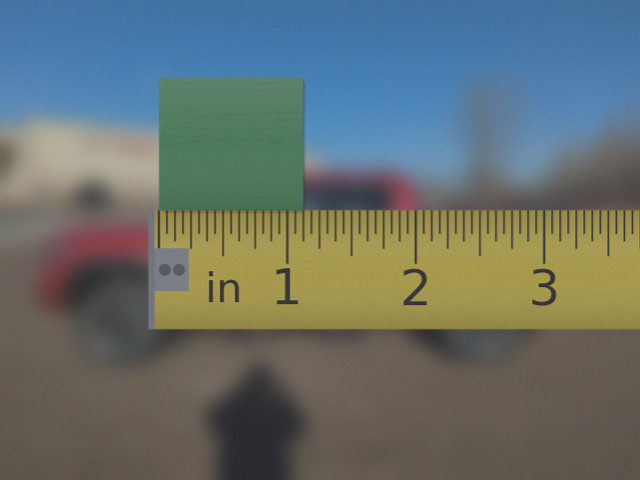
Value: **1.125** in
